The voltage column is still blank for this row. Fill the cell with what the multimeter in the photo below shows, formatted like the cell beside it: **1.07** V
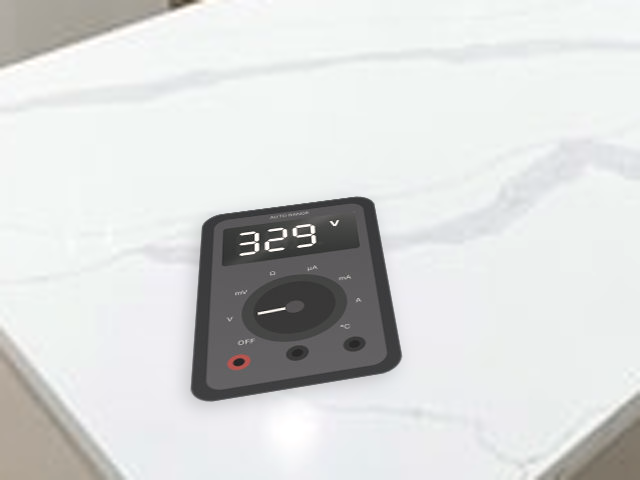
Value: **329** V
